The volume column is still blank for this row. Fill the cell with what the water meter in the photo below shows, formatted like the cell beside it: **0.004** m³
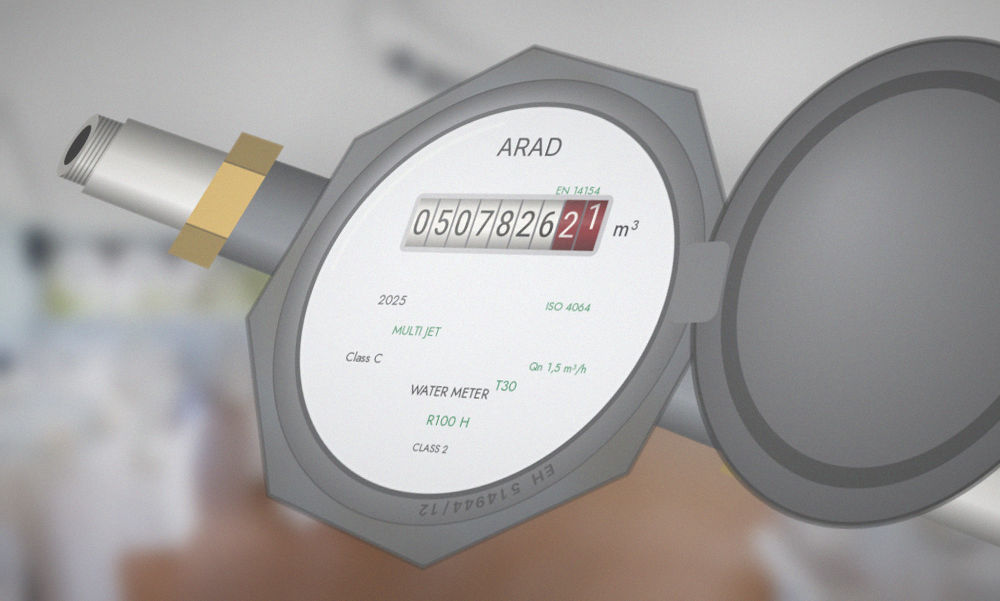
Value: **507826.21** m³
